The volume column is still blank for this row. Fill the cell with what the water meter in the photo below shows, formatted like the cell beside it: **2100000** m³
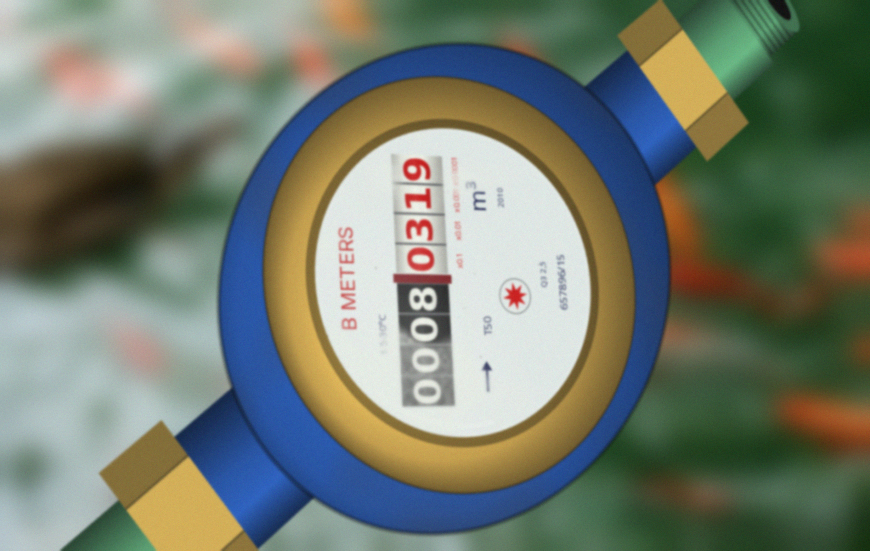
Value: **8.0319** m³
